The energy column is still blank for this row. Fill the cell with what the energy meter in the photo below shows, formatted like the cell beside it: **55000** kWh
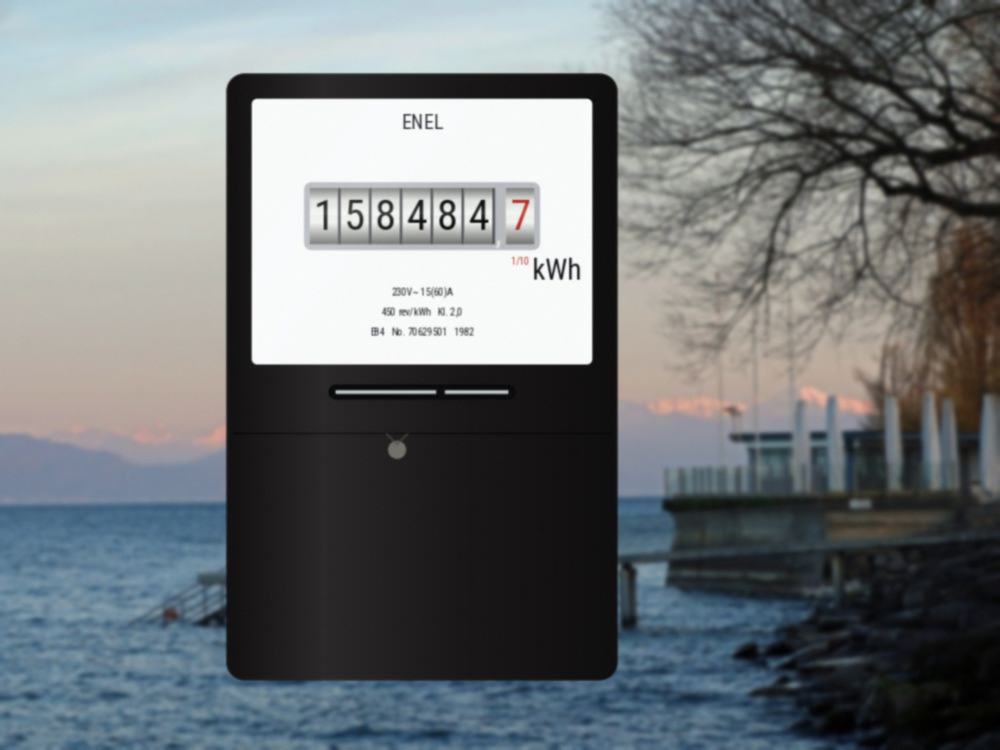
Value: **158484.7** kWh
